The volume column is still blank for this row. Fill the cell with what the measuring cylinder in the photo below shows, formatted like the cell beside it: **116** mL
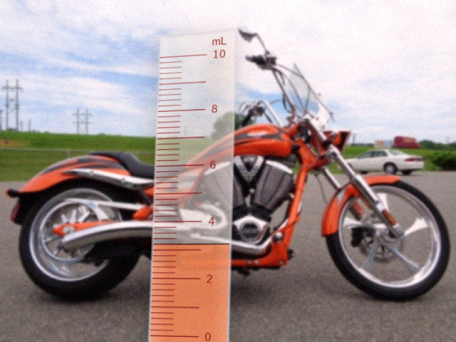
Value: **3.2** mL
